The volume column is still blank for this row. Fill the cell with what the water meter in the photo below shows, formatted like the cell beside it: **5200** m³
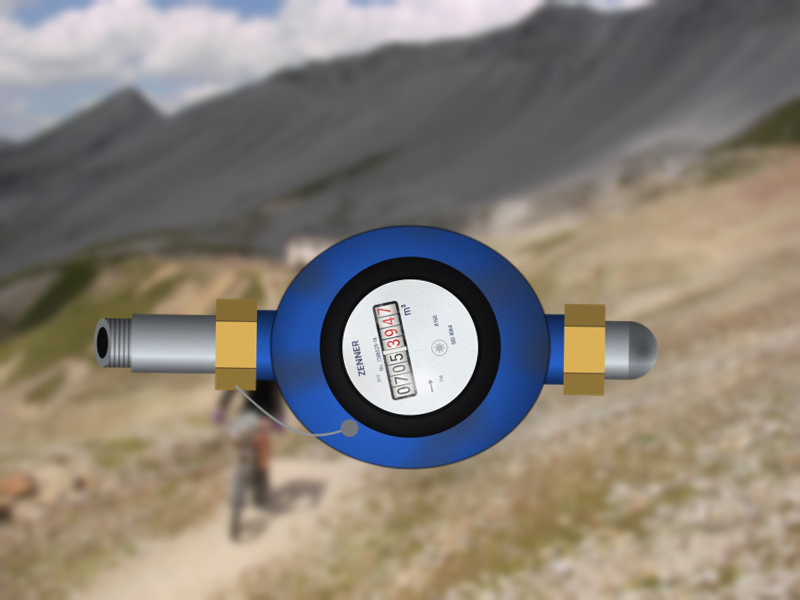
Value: **705.3947** m³
